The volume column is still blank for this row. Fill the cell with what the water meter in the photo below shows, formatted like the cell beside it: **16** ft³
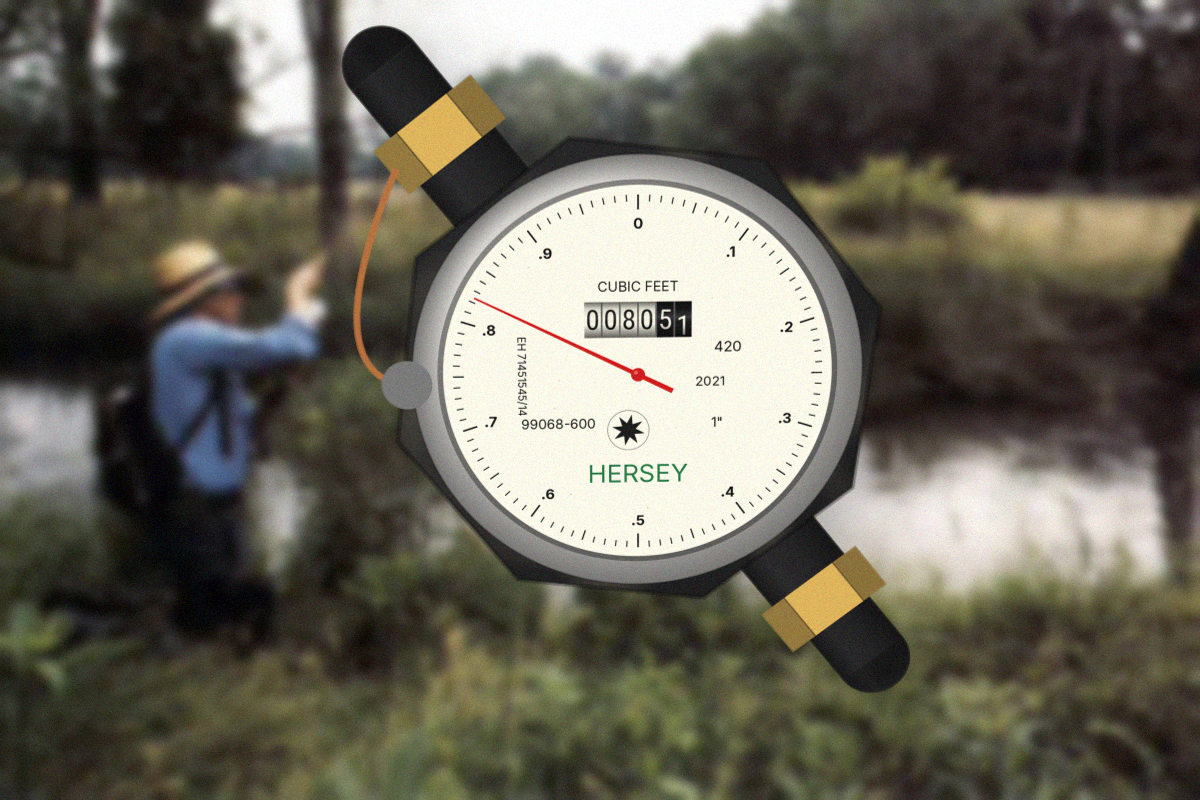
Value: **8050.82** ft³
